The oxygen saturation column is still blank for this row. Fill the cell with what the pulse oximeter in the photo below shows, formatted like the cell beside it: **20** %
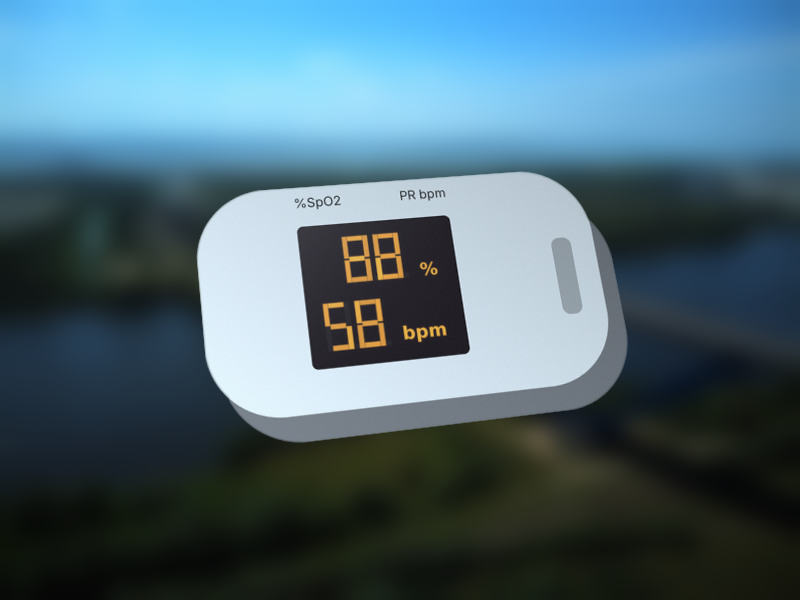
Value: **88** %
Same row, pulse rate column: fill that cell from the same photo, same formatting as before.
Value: **58** bpm
